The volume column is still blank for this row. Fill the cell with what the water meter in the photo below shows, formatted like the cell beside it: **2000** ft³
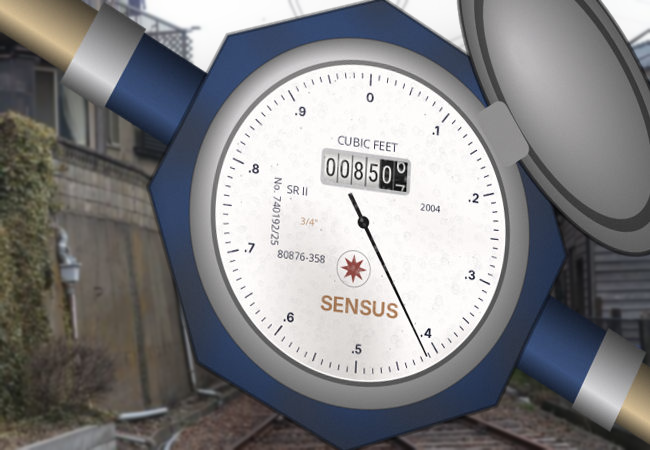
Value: **8506.41** ft³
